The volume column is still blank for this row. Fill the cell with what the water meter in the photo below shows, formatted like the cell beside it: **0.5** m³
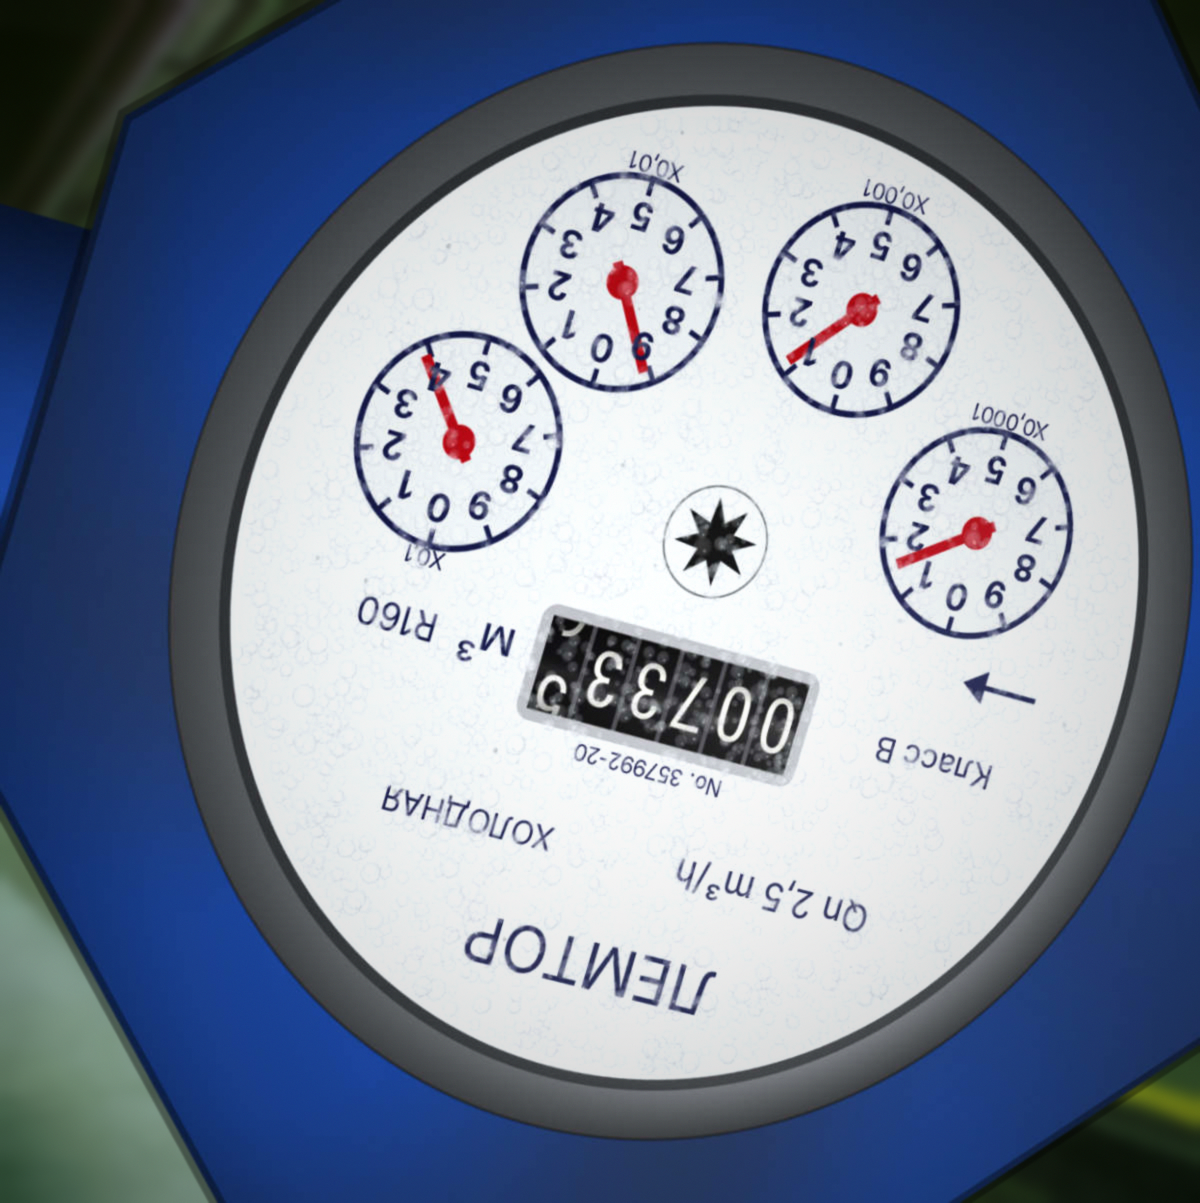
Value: **7335.3911** m³
